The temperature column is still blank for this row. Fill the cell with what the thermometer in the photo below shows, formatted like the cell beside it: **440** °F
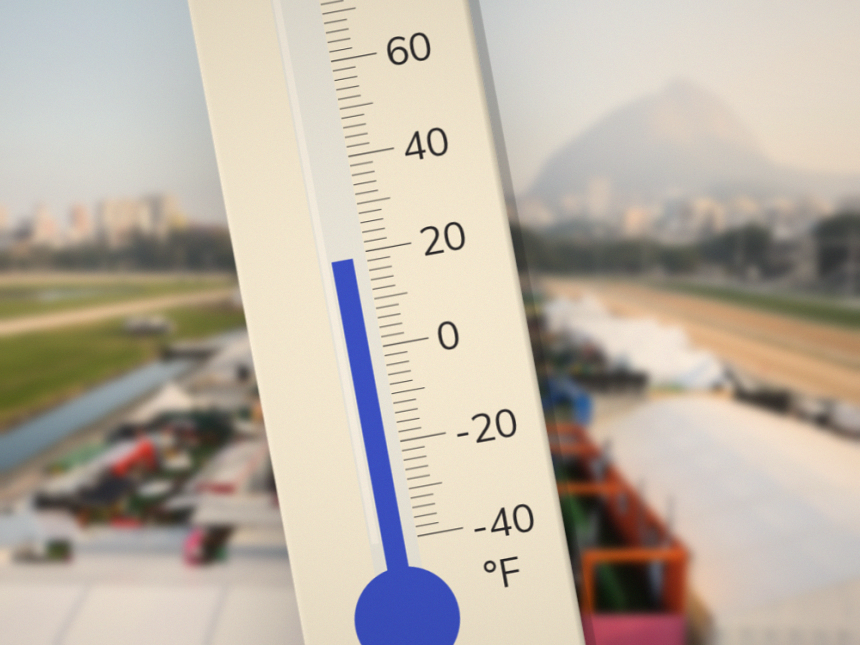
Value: **19** °F
